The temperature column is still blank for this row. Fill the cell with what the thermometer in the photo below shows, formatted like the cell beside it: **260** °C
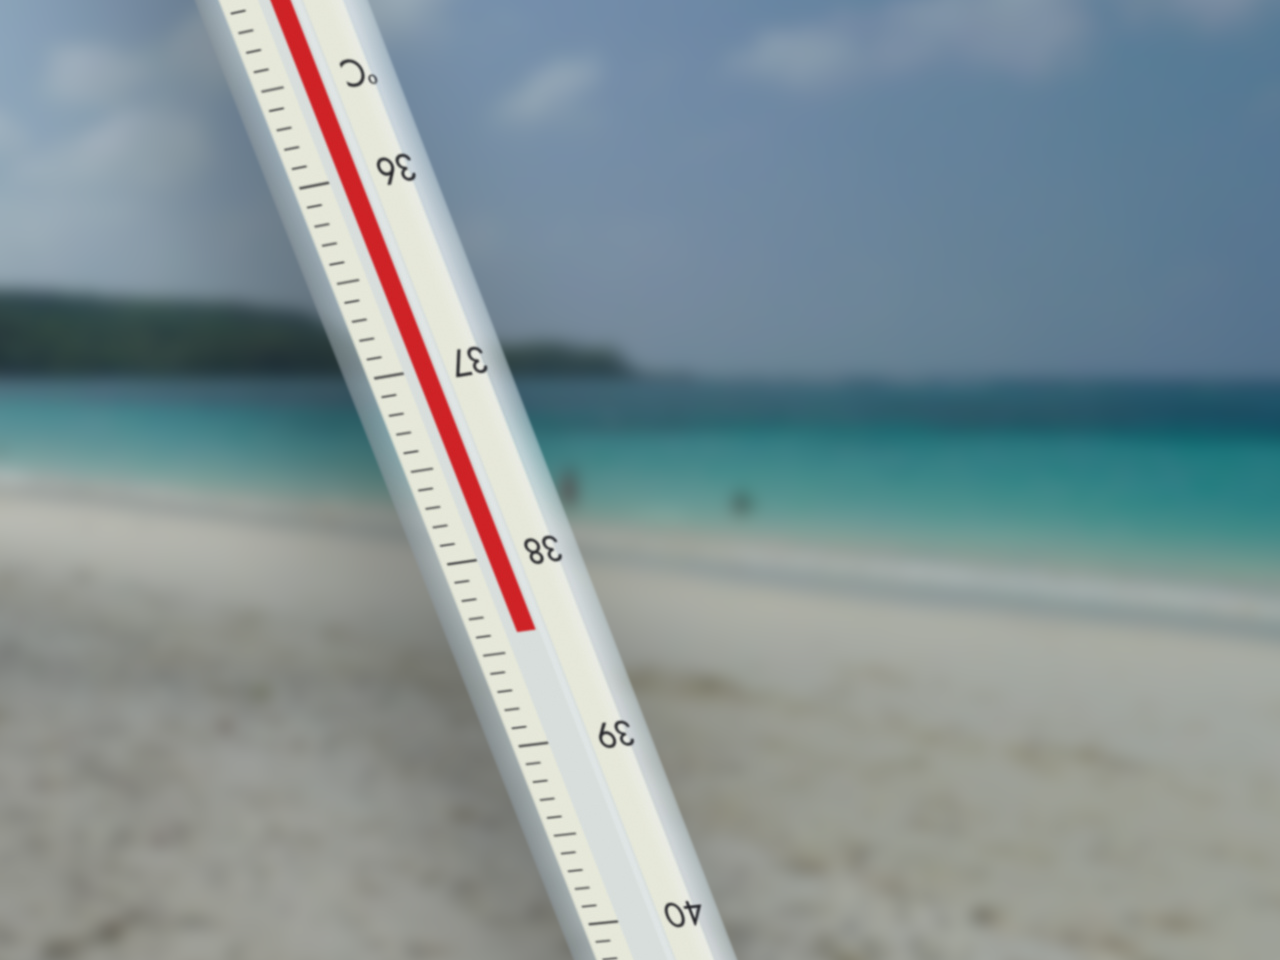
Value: **38.4** °C
